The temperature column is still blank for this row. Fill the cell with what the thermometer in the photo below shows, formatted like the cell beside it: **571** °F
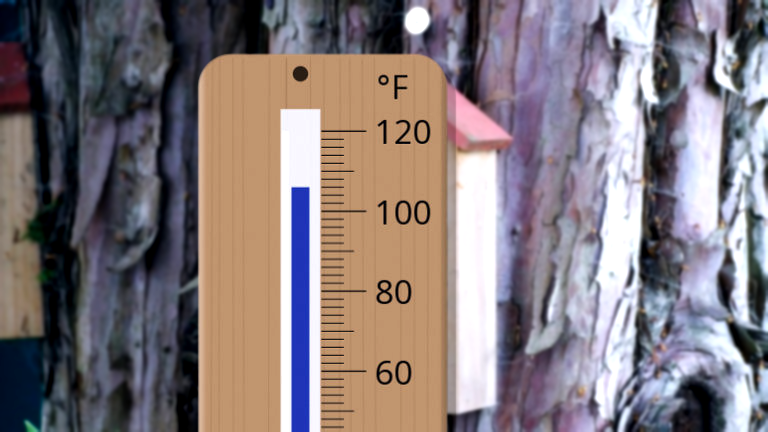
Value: **106** °F
